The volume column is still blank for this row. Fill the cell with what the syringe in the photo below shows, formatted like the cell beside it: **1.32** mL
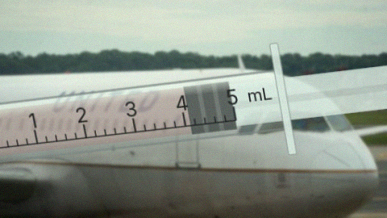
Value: **4.1** mL
